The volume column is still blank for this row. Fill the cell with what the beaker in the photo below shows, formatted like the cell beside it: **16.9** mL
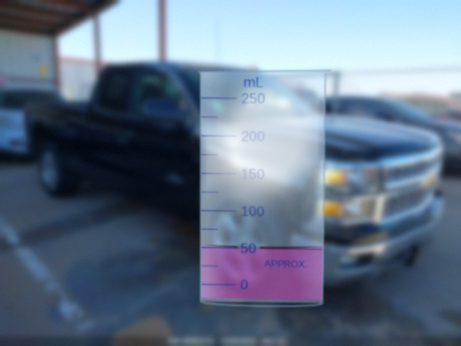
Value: **50** mL
